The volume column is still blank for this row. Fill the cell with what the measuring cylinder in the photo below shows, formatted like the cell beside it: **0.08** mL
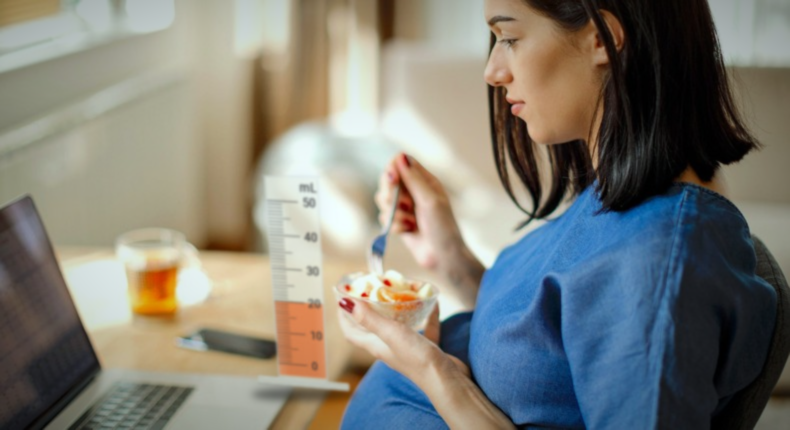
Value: **20** mL
